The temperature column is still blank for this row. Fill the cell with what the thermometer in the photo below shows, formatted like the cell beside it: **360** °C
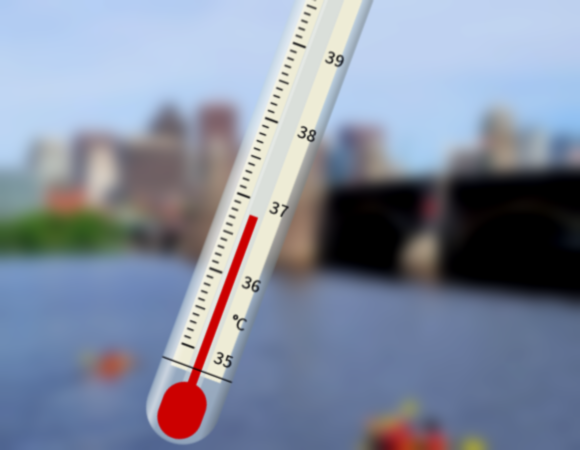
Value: **36.8** °C
